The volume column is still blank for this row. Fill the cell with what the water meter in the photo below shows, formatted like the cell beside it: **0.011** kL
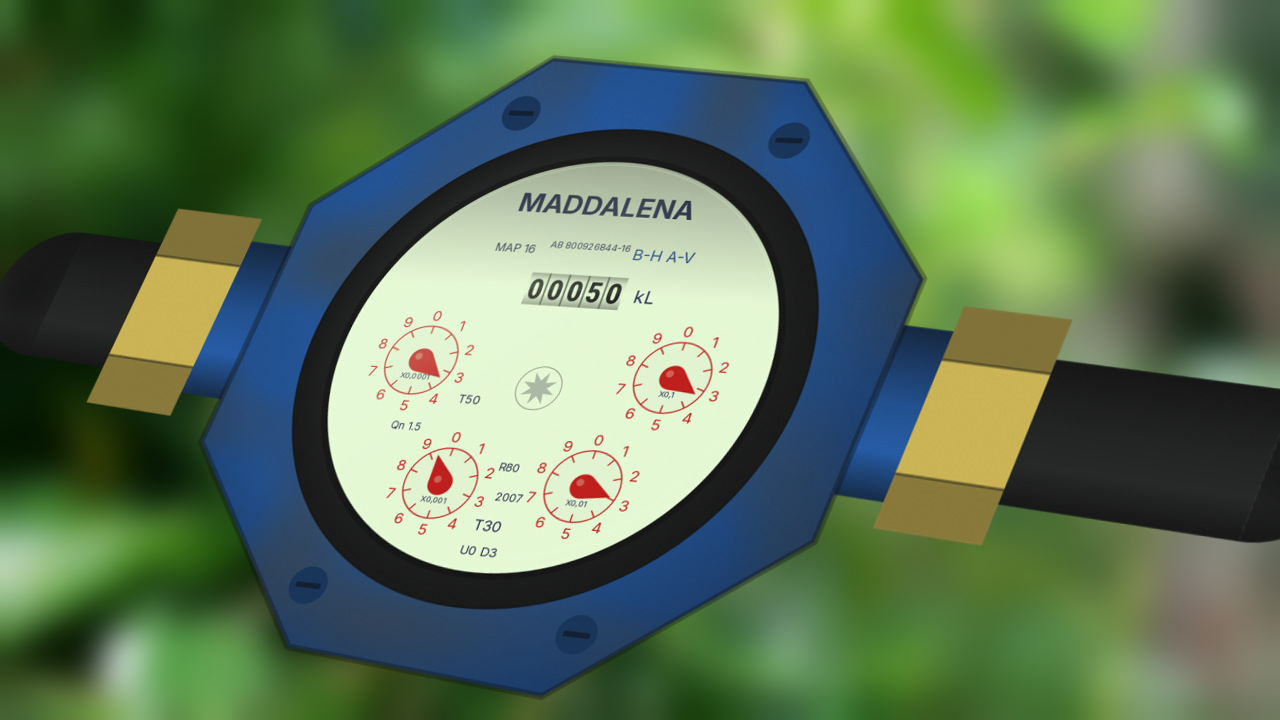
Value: **50.3293** kL
